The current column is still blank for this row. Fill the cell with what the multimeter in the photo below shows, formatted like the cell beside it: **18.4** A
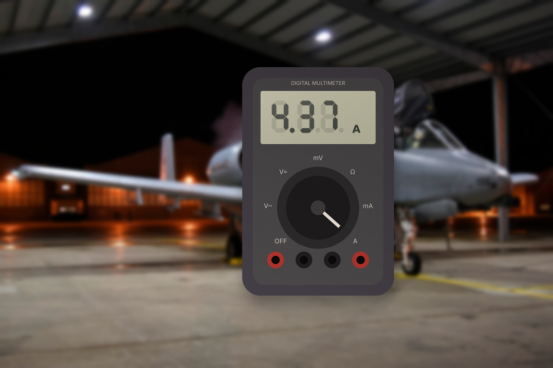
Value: **4.37** A
